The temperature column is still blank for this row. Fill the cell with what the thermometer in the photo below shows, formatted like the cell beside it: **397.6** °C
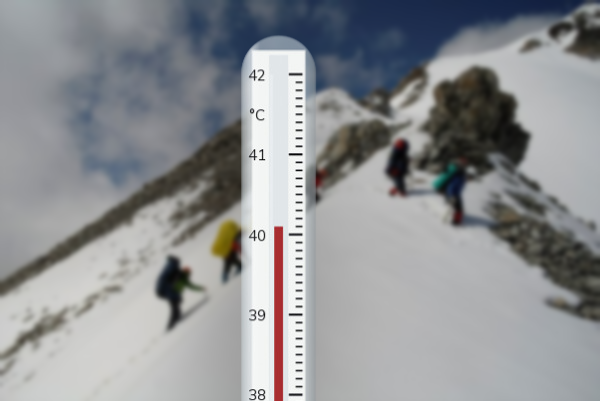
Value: **40.1** °C
